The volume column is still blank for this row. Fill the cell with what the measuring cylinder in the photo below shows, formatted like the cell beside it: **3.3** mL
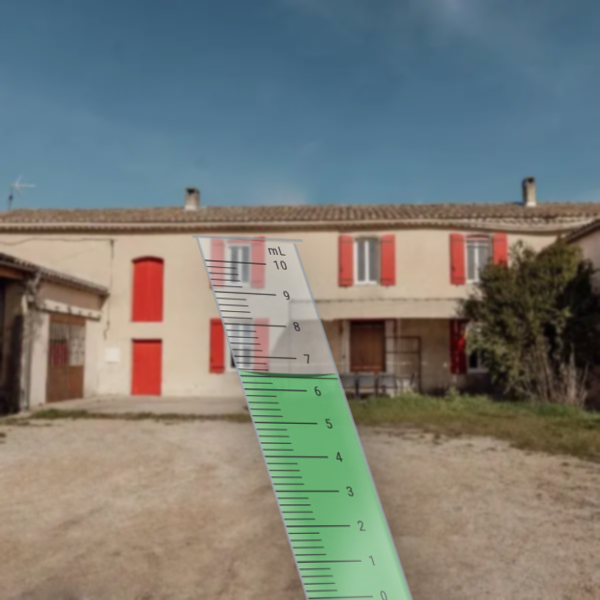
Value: **6.4** mL
